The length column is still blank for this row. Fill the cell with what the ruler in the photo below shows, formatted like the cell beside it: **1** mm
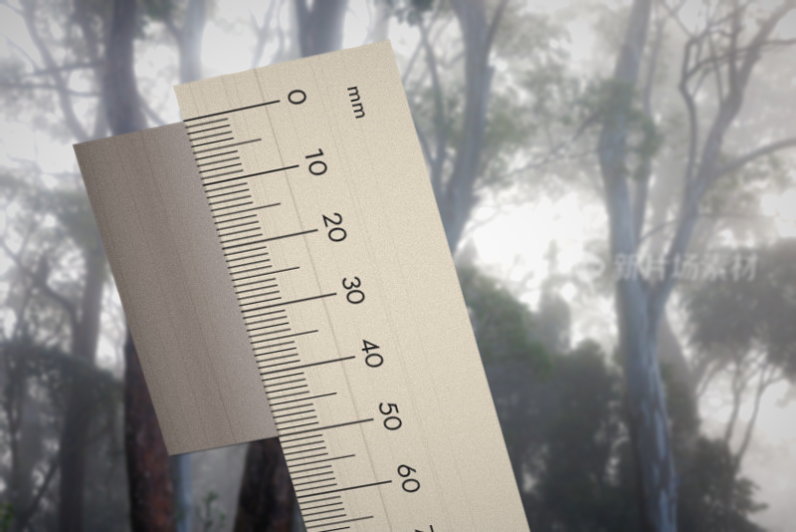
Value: **50** mm
